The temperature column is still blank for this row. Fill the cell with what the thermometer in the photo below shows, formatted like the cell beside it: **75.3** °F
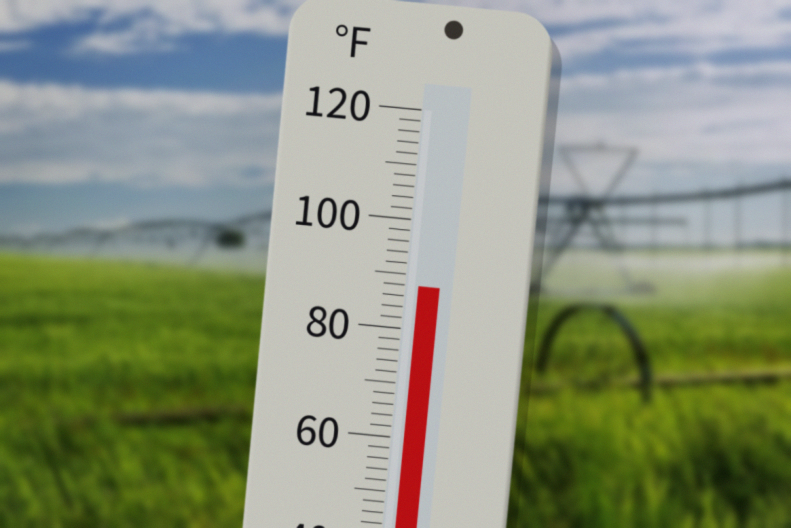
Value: **88** °F
